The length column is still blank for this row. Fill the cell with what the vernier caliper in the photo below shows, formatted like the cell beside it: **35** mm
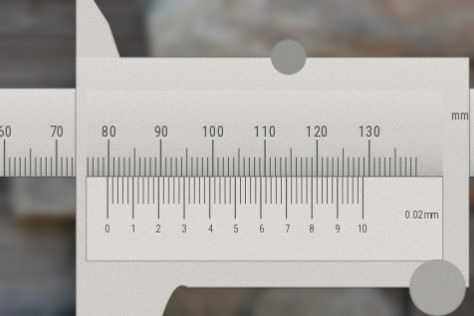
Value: **79.8** mm
